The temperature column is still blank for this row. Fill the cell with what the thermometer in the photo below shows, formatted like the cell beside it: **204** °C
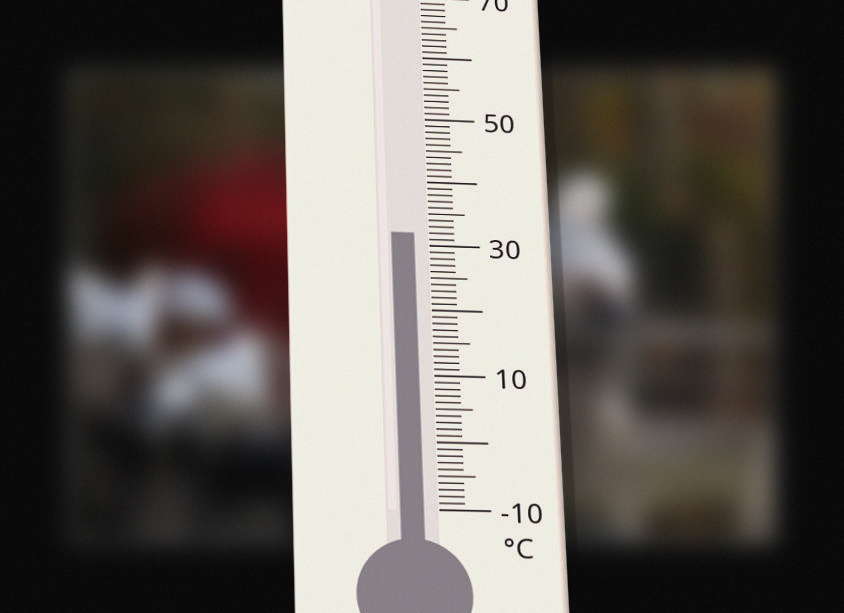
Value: **32** °C
